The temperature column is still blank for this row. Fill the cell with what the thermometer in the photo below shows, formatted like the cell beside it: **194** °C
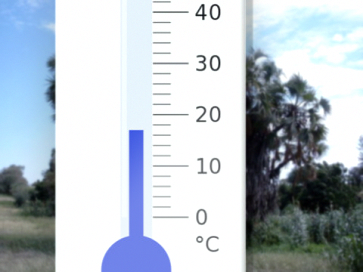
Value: **17** °C
